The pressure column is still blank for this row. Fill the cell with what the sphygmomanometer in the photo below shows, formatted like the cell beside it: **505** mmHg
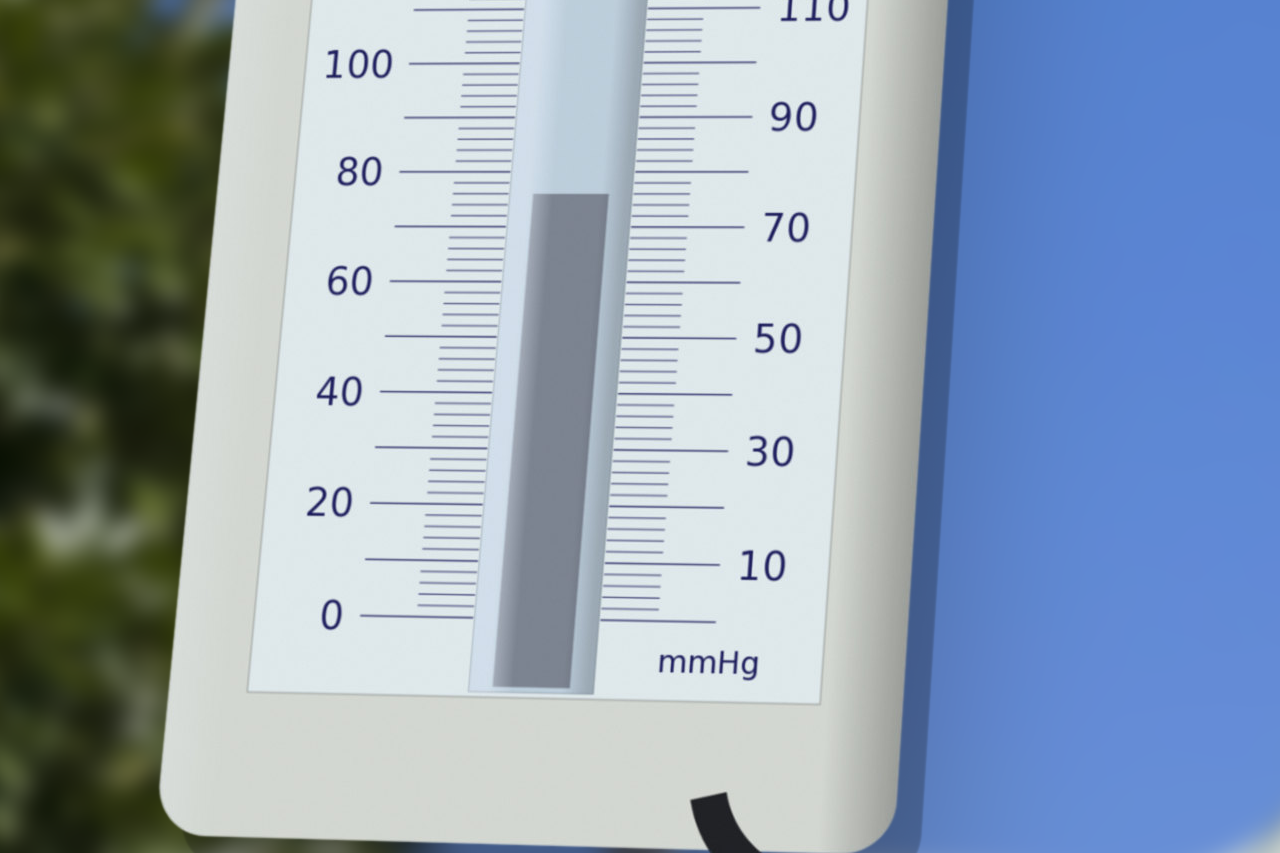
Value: **76** mmHg
